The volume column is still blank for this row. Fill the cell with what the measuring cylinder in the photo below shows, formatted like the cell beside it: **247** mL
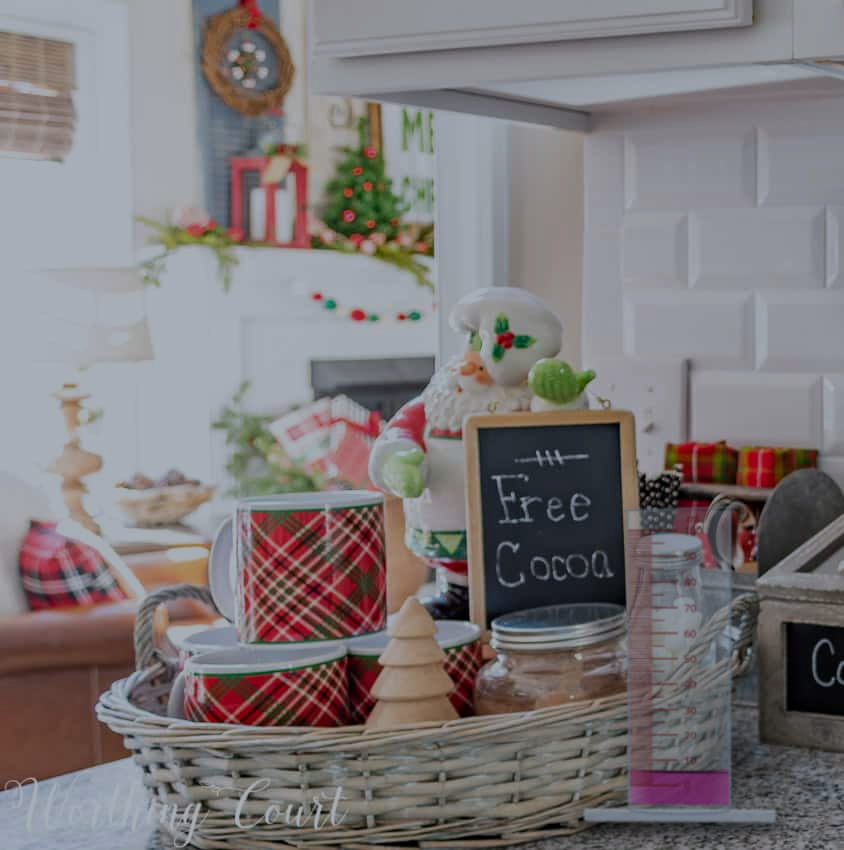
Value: **5** mL
